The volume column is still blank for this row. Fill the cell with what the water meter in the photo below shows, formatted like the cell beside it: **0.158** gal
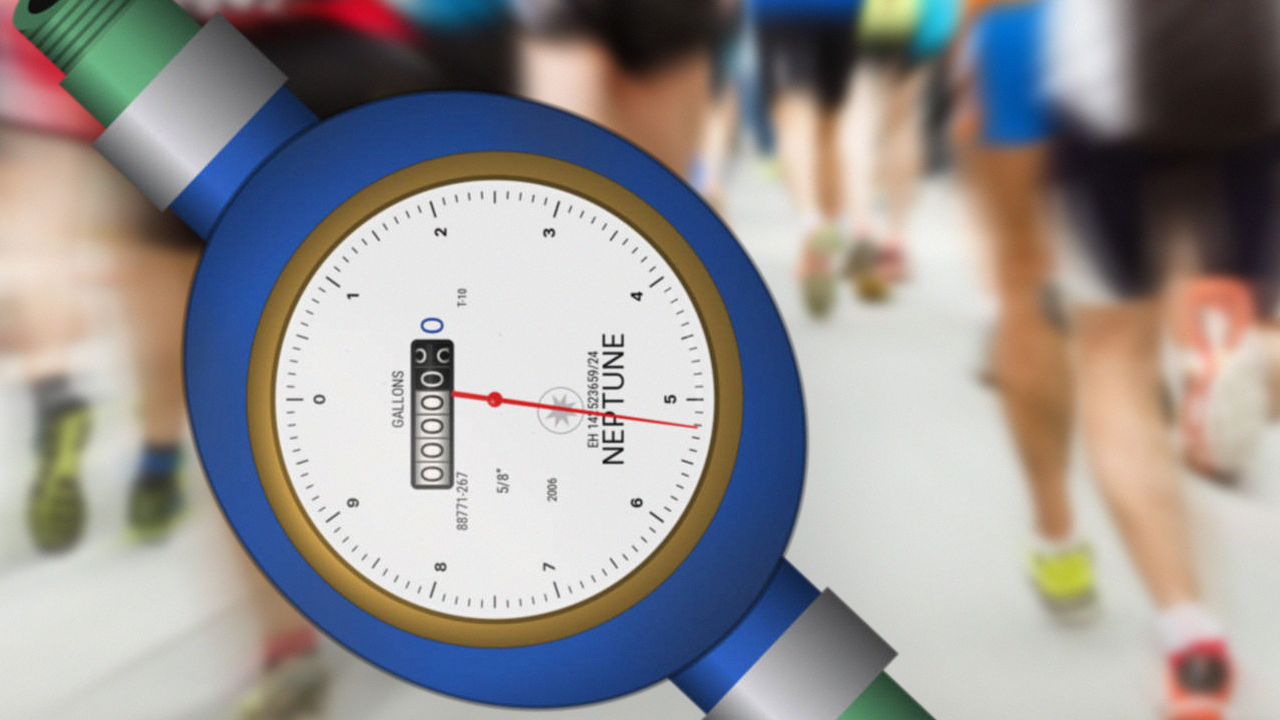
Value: **85.2** gal
